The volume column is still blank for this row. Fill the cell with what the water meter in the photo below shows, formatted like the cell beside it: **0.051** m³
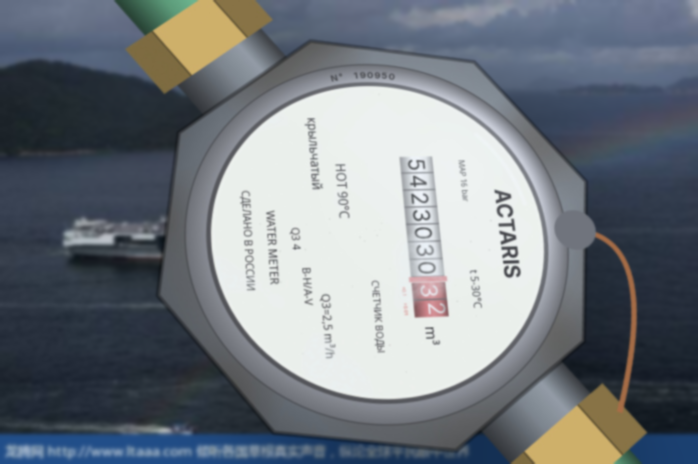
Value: **5423030.32** m³
